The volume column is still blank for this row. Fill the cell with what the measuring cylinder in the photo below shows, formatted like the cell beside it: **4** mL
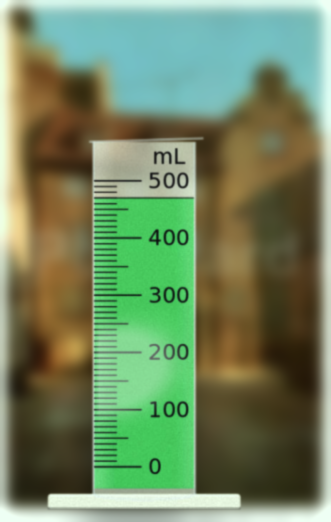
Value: **470** mL
